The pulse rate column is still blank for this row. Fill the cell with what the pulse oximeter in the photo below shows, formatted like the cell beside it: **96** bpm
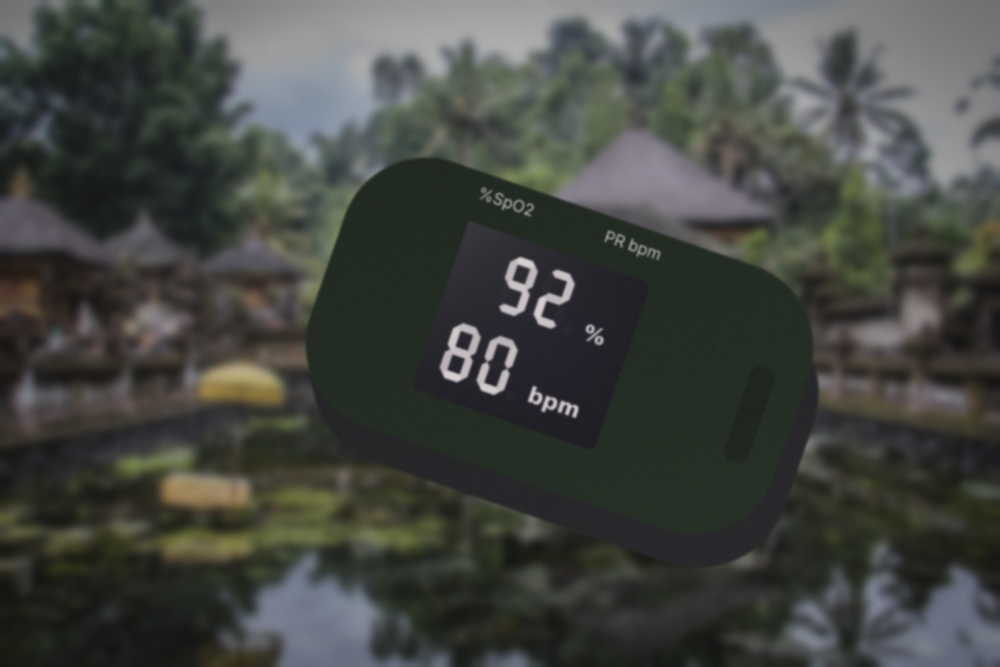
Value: **80** bpm
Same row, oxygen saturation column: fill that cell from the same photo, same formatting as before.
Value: **92** %
